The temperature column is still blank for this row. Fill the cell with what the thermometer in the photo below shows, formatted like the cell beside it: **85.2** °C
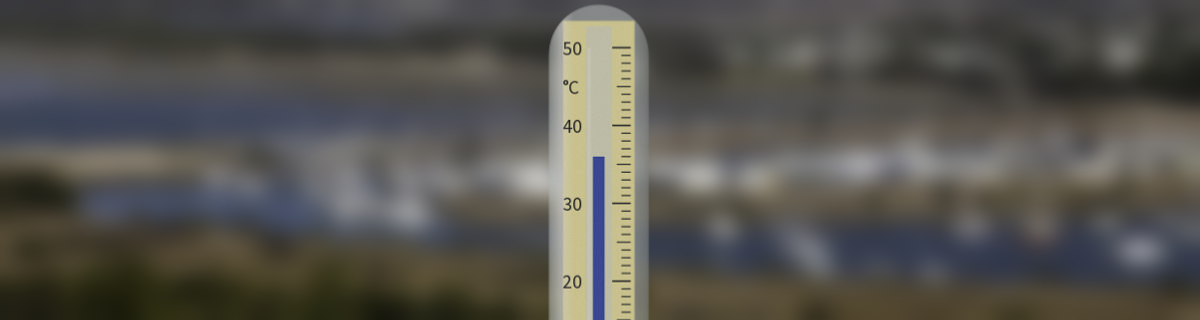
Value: **36** °C
